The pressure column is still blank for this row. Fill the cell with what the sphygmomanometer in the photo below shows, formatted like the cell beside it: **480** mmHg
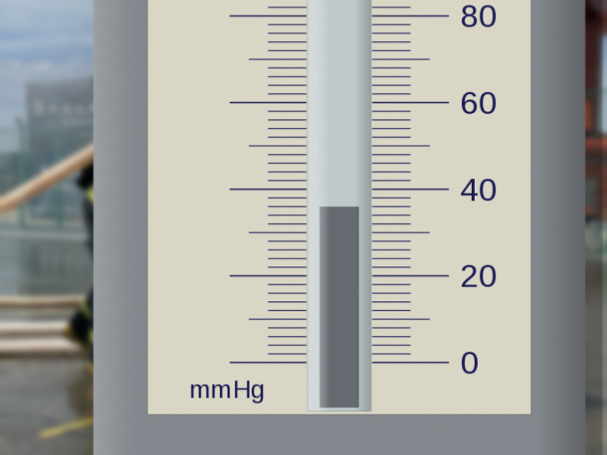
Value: **36** mmHg
